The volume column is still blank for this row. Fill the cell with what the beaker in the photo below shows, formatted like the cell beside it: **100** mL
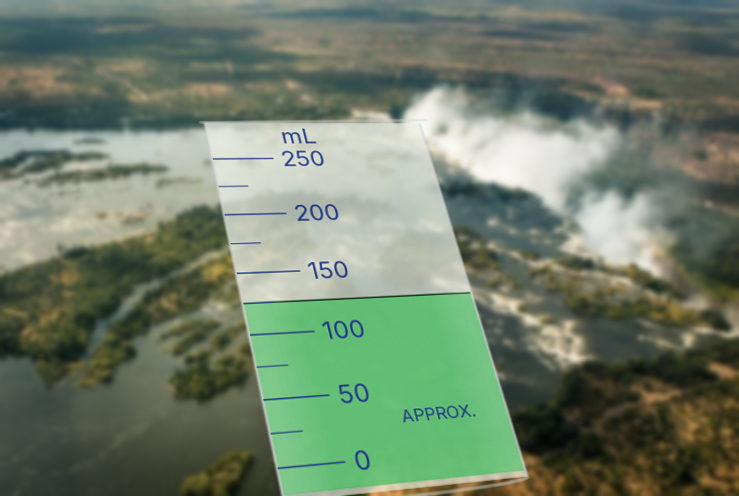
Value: **125** mL
